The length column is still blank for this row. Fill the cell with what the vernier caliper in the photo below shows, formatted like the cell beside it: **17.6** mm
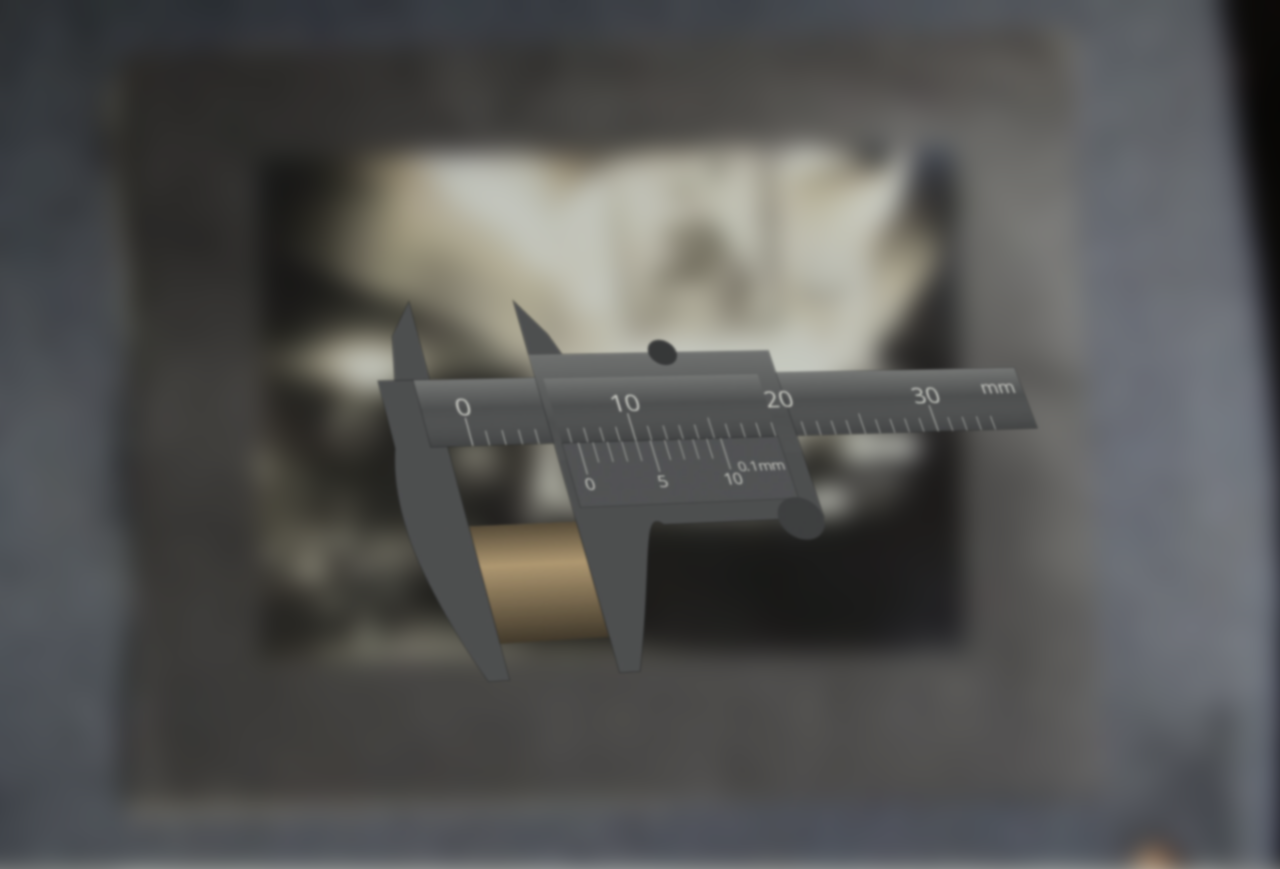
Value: **6.4** mm
